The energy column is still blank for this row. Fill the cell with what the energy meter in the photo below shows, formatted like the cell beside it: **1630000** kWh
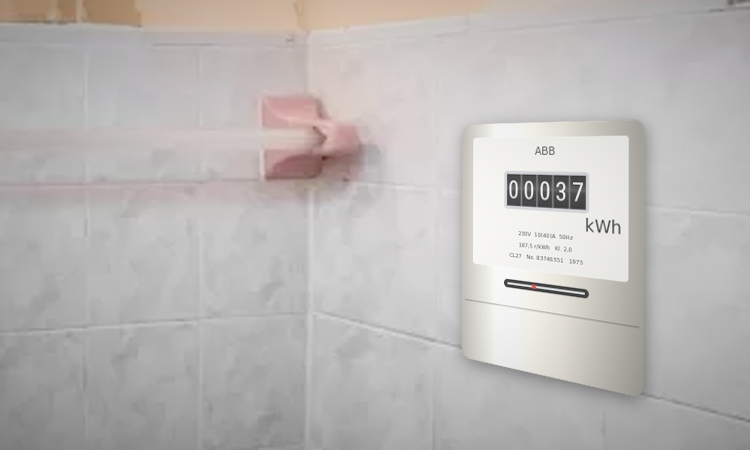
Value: **37** kWh
